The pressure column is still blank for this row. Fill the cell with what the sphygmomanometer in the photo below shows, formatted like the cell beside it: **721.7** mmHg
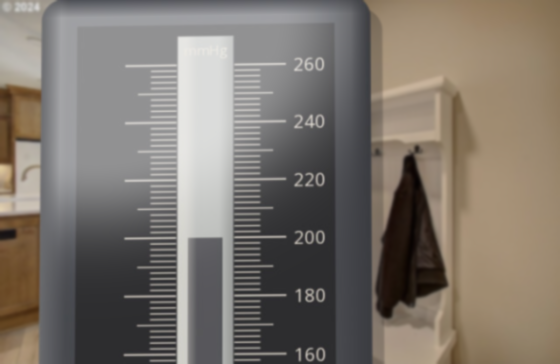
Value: **200** mmHg
